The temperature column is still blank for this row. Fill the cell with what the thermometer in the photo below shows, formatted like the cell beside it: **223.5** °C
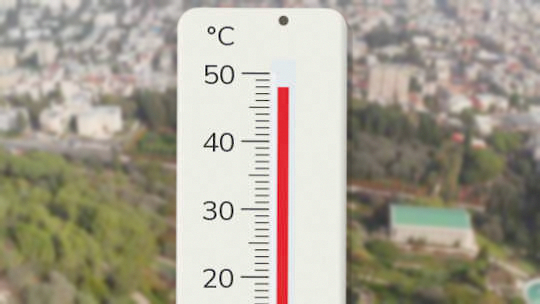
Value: **48** °C
